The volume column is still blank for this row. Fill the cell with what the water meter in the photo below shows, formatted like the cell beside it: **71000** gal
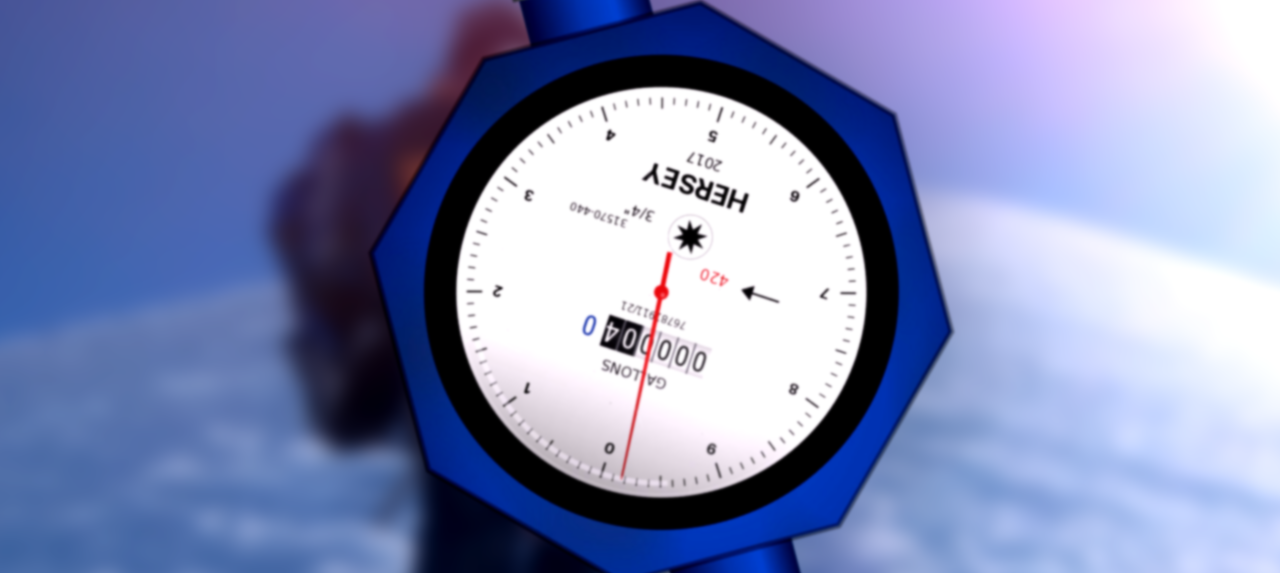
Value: **39.8** gal
